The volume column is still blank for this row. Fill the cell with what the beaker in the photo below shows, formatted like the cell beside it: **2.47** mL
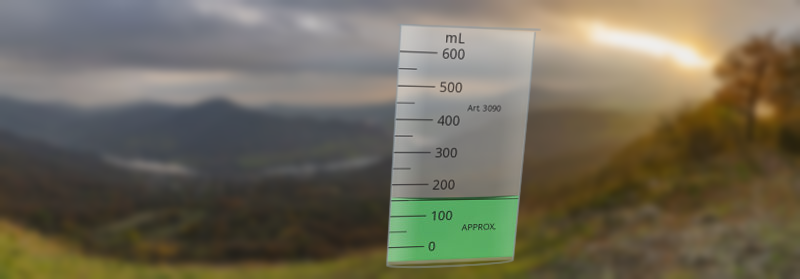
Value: **150** mL
